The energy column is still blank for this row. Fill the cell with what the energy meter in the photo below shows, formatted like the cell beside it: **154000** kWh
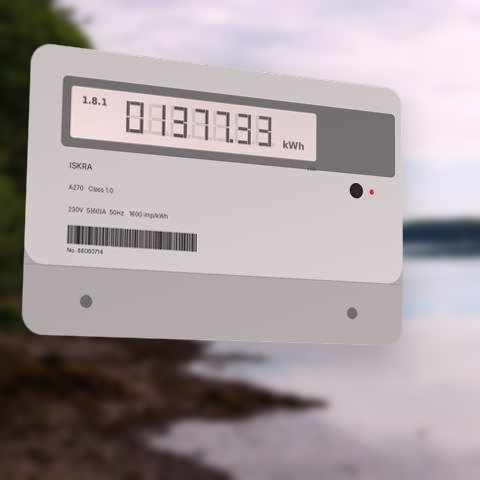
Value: **1377.33** kWh
